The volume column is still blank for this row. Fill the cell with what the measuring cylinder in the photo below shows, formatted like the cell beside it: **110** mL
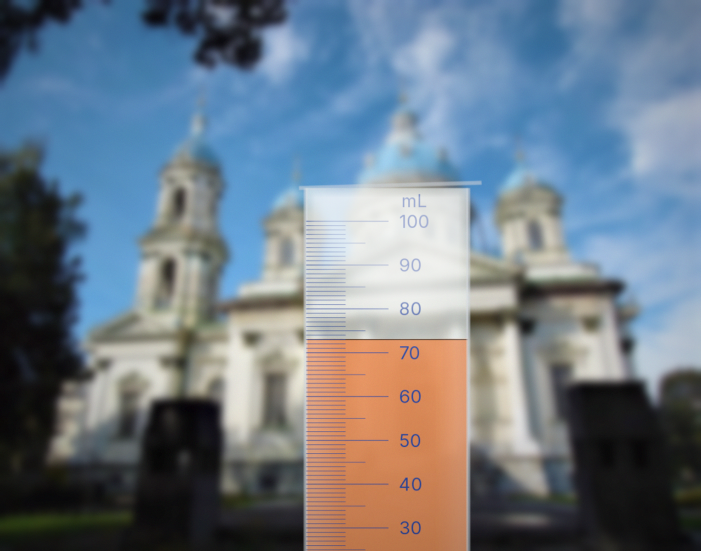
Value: **73** mL
